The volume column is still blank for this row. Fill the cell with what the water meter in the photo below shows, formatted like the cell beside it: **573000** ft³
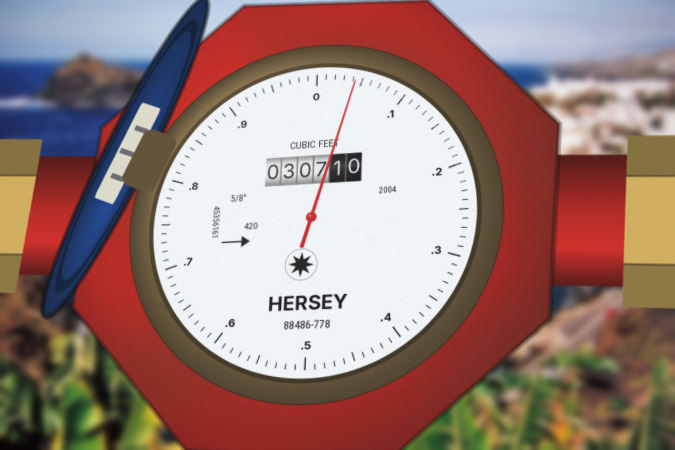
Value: **30710.04** ft³
